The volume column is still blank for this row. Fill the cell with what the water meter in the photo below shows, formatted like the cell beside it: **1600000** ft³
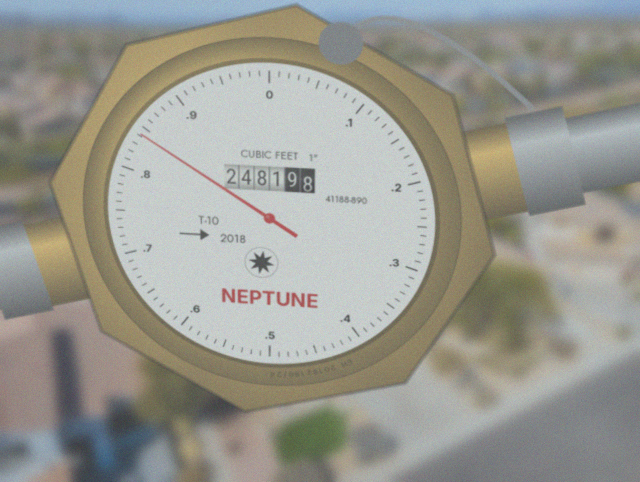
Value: **248197.84** ft³
